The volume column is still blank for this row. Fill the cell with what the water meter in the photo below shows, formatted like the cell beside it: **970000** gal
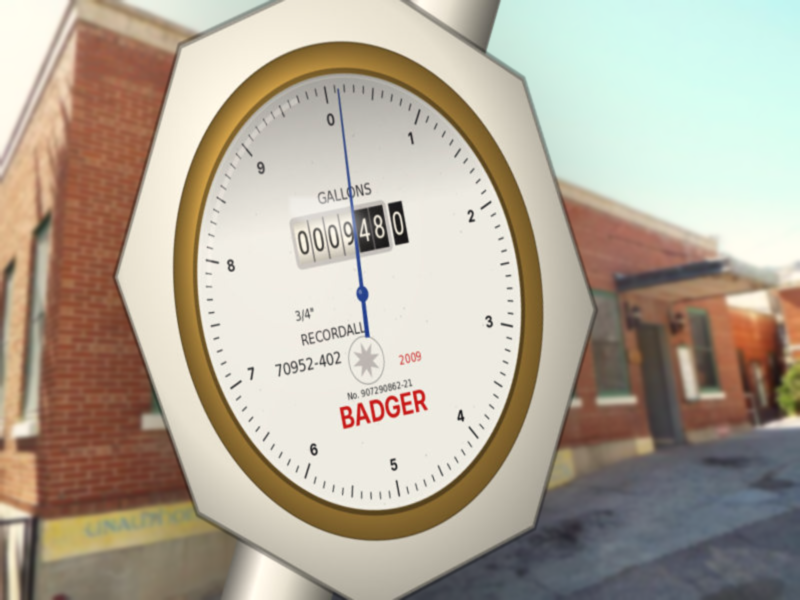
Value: **9480.1** gal
